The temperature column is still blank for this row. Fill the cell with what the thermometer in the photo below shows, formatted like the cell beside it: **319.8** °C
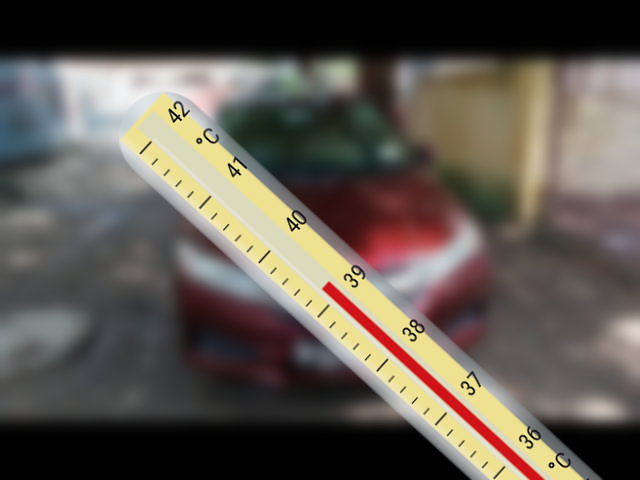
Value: **39.2** °C
